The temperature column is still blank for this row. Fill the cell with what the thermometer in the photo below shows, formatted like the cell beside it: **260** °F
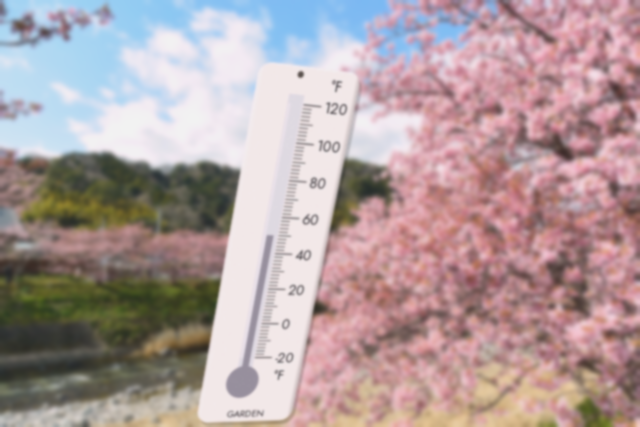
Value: **50** °F
